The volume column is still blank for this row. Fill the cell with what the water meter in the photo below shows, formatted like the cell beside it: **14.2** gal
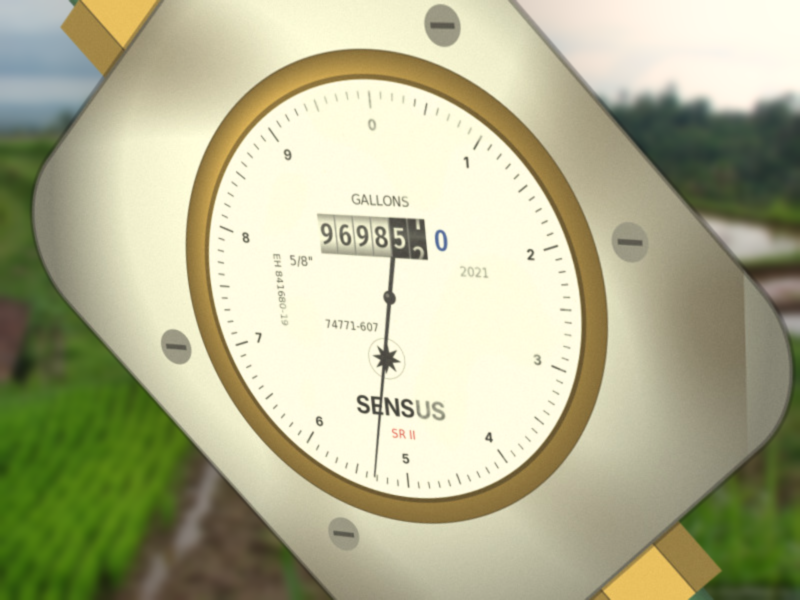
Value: **9698515.3** gal
